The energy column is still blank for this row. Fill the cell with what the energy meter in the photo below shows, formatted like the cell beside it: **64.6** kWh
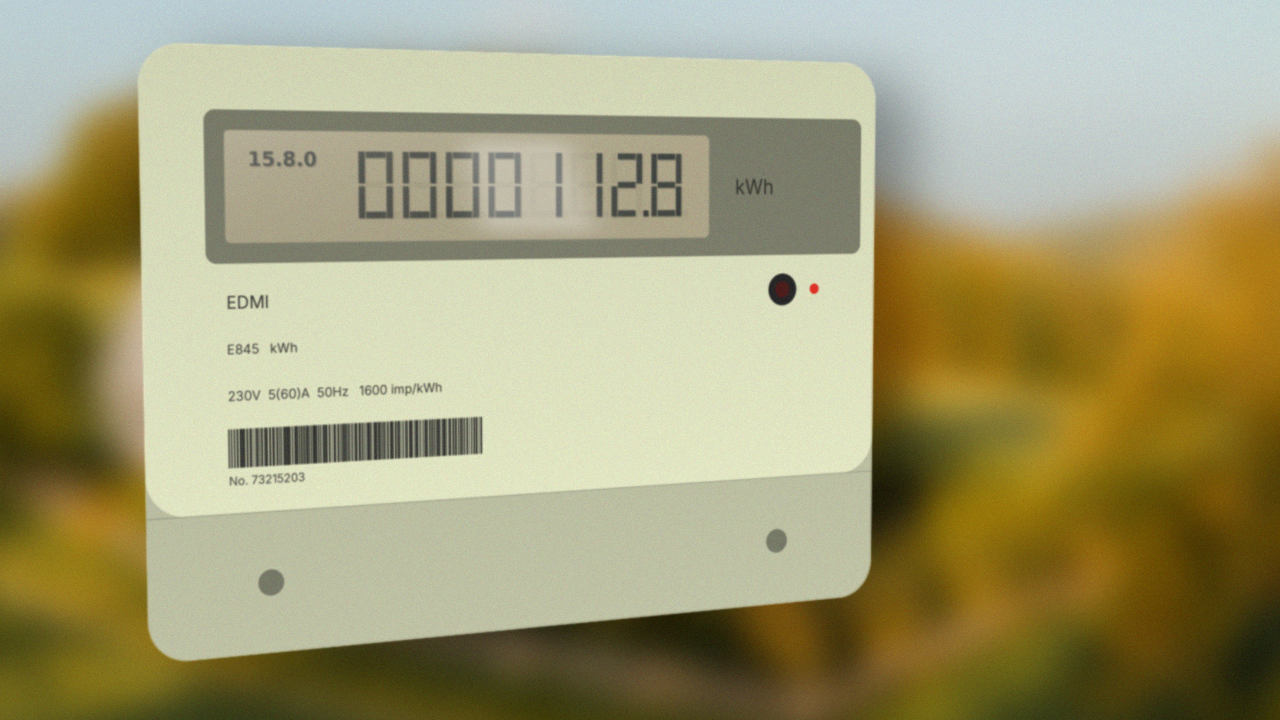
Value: **112.8** kWh
